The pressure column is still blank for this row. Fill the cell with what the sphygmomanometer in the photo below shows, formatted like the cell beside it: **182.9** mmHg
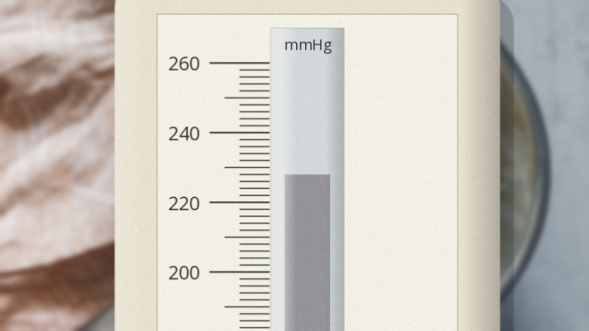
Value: **228** mmHg
